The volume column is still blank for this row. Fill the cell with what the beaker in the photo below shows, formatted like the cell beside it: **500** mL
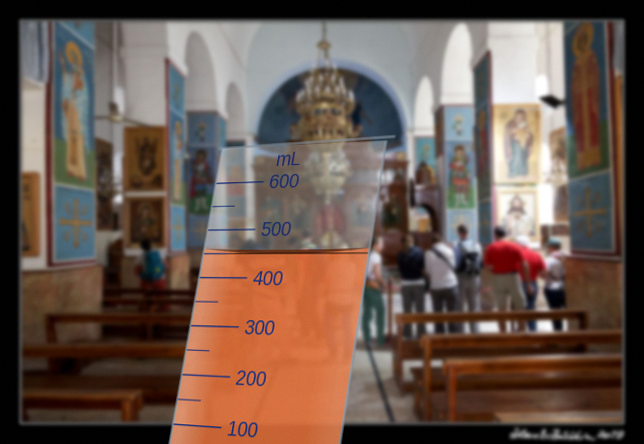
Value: **450** mL
